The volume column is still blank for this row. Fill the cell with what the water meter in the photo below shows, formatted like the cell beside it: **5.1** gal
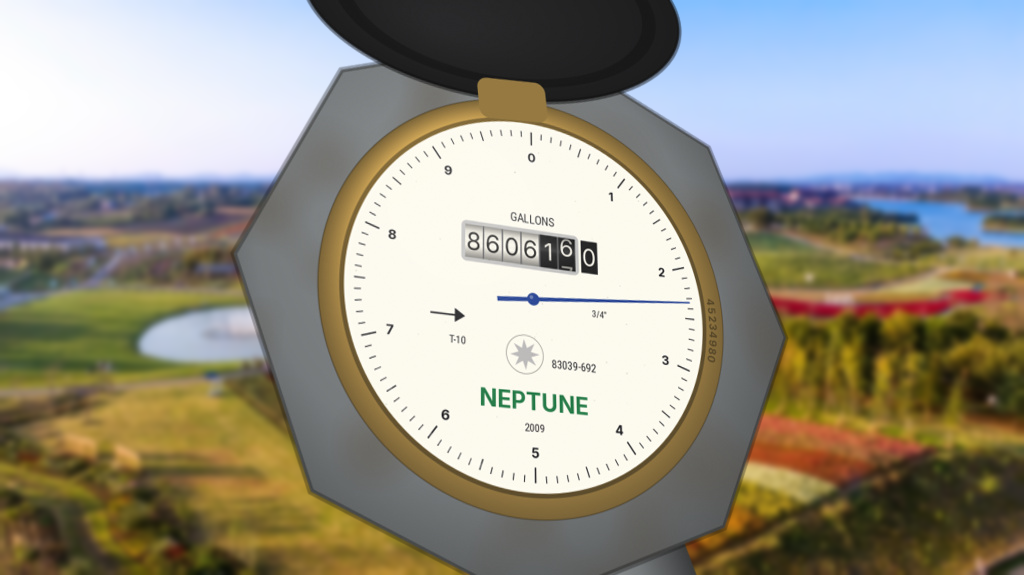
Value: **8606162.3** gal
